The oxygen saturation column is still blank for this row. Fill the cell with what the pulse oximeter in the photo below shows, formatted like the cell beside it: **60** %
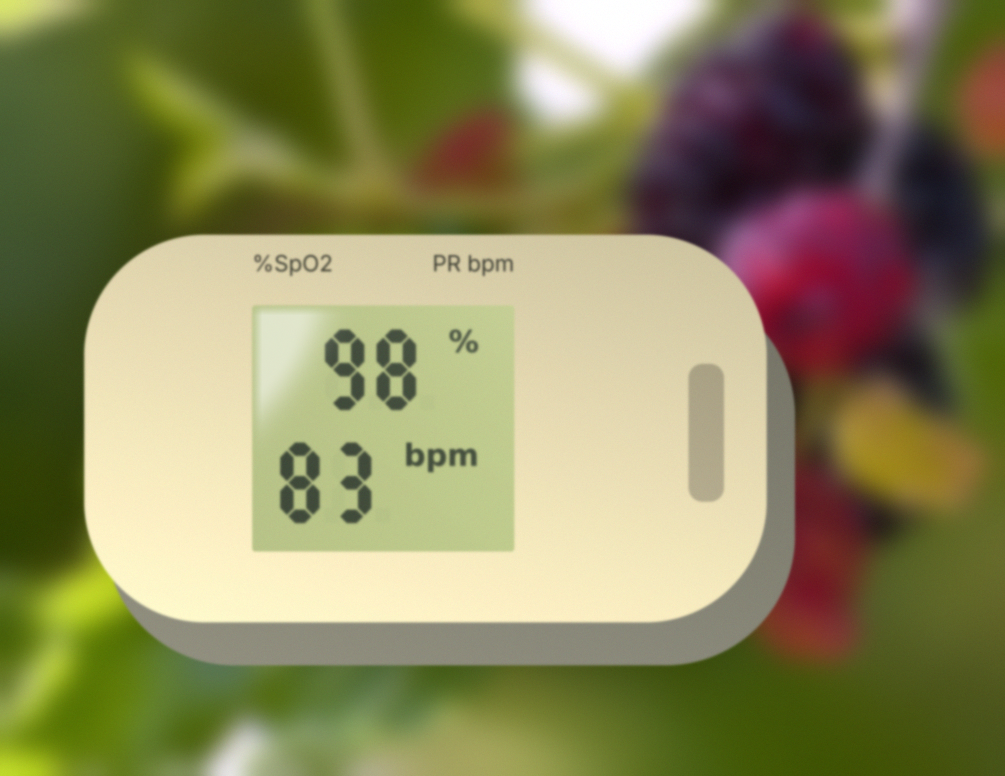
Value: **98** %
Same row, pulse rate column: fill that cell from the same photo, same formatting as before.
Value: **83** bpm
